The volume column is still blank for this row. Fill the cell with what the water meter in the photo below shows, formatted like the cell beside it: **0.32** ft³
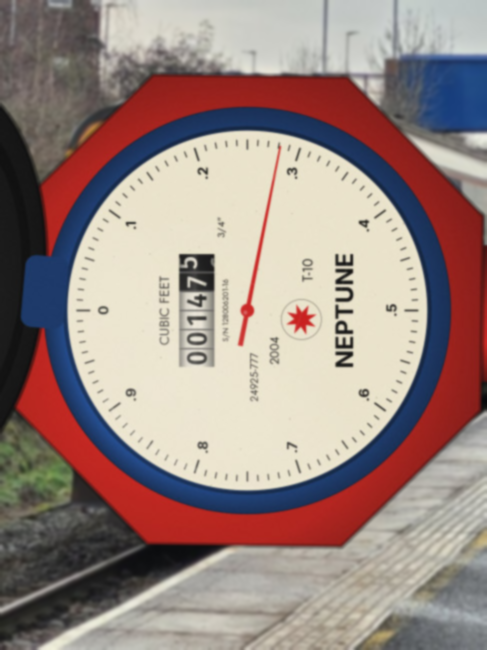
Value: **1475.28** ft³
